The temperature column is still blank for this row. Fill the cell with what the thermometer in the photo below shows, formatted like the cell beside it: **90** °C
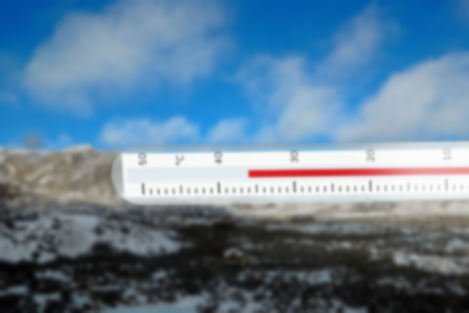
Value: **36** °C
